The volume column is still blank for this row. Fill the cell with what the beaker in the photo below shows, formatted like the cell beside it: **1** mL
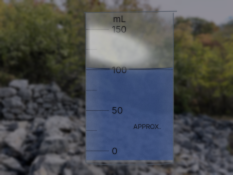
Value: **100** mL
